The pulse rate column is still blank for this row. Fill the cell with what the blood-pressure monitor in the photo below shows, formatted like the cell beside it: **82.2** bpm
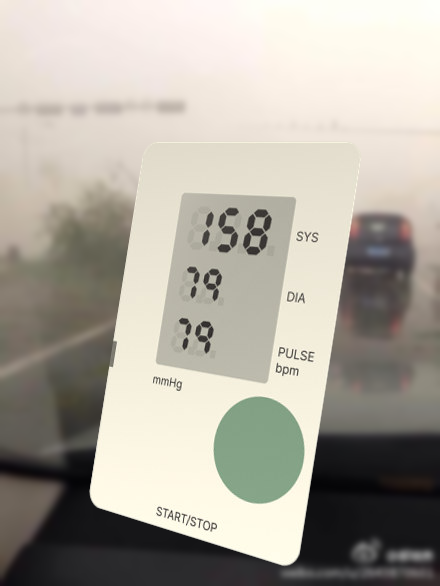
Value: **79** bpm
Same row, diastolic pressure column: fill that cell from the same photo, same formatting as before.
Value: **79** mmHg
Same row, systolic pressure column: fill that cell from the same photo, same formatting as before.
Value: **158** mmHg
